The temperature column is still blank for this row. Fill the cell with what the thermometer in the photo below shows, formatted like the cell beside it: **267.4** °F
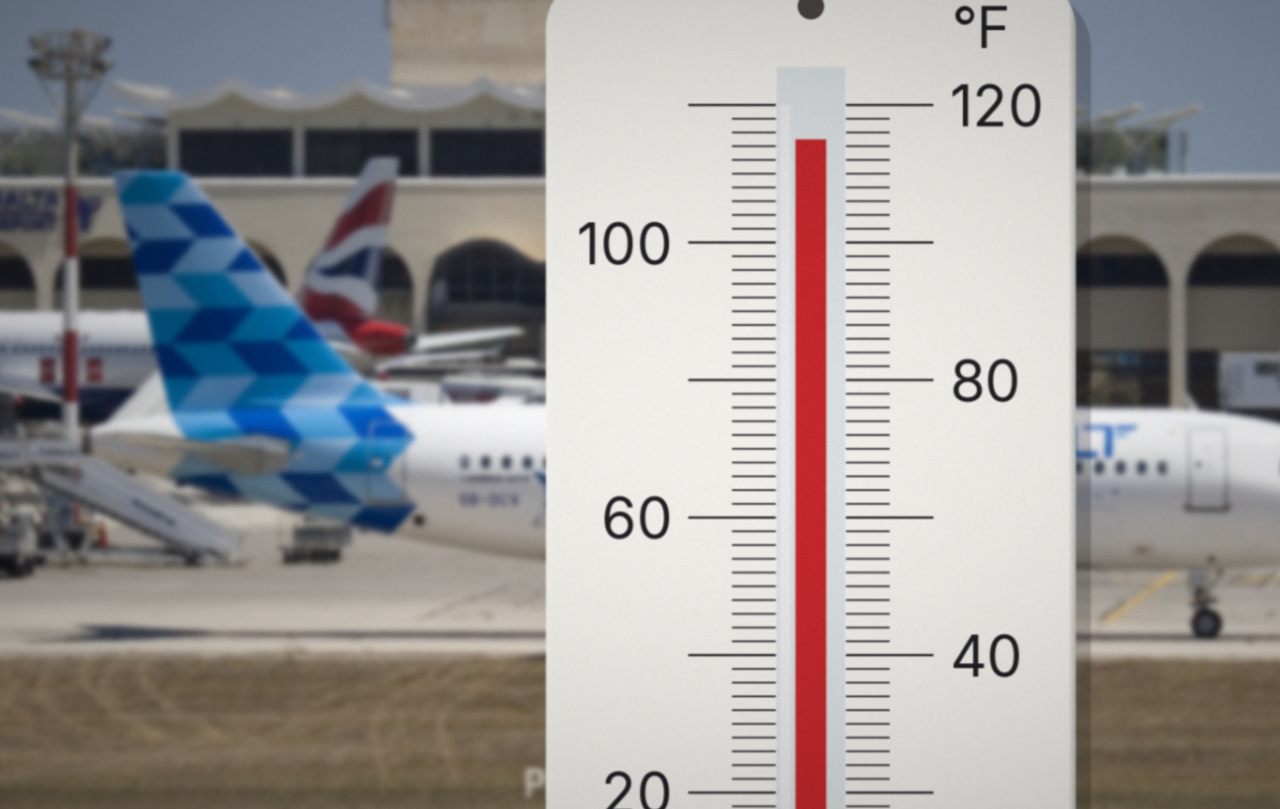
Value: **115** °F
